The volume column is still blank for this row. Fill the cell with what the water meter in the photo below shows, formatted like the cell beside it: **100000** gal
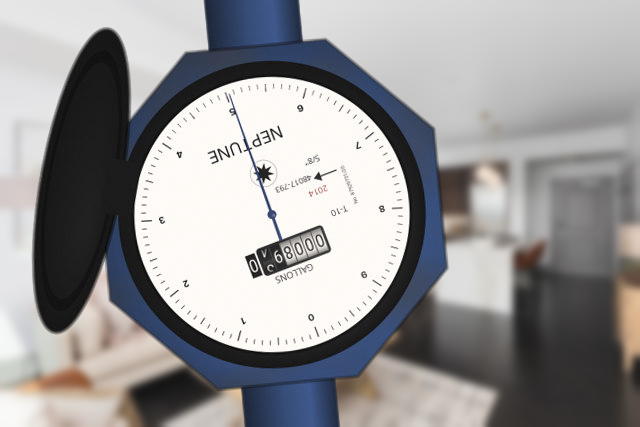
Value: **8935.0** gal
